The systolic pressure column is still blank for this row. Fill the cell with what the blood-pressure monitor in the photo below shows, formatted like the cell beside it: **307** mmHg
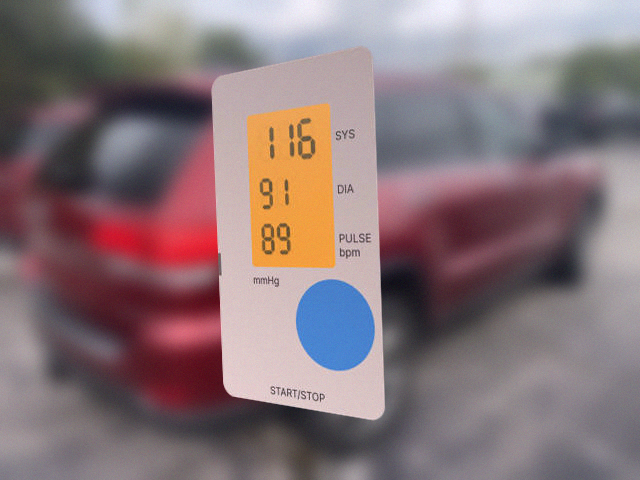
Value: **116** mmHg
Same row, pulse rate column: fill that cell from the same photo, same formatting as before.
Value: **89** bpm
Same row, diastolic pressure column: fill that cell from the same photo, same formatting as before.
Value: **91** mmHg
